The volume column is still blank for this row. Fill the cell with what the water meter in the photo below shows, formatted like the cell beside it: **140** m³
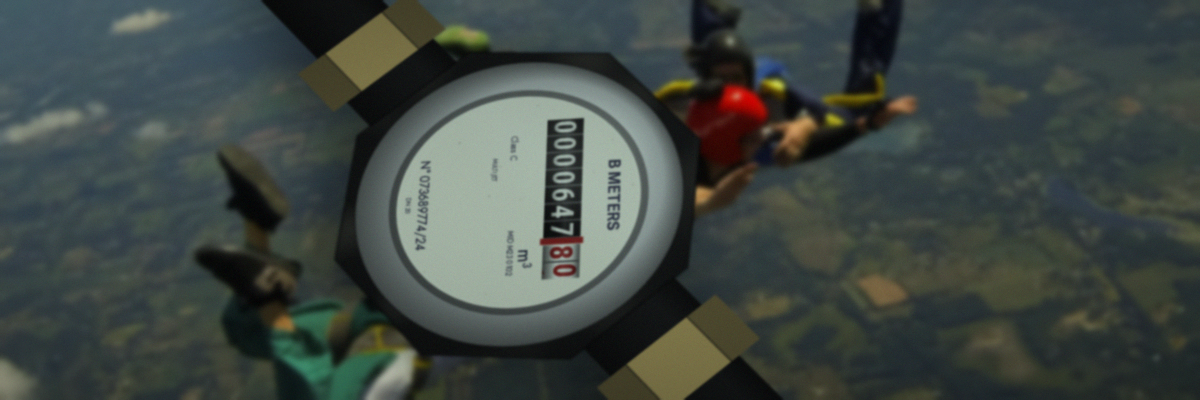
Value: **647.80** m³
